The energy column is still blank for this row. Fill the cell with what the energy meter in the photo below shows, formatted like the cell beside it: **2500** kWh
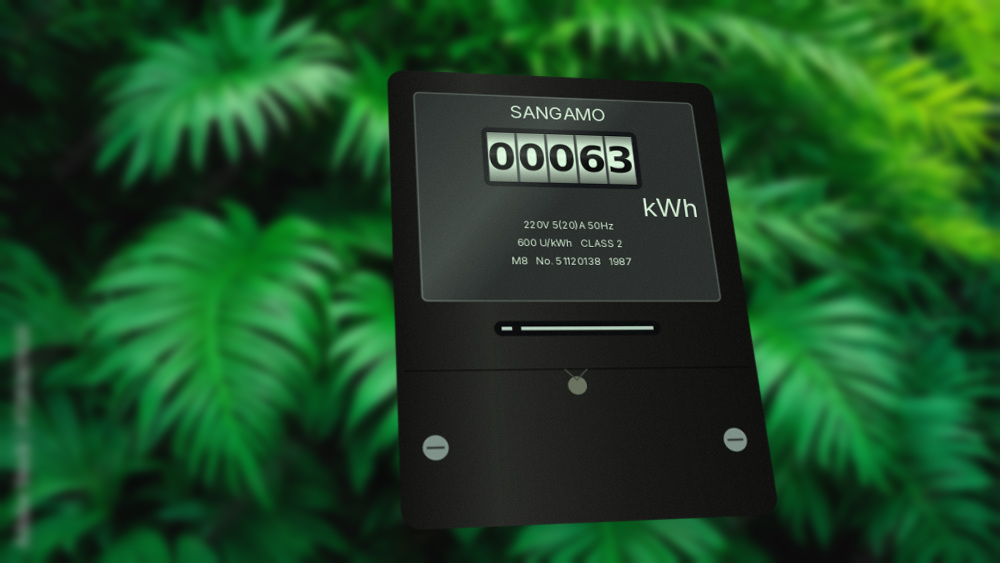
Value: **63** kWh
